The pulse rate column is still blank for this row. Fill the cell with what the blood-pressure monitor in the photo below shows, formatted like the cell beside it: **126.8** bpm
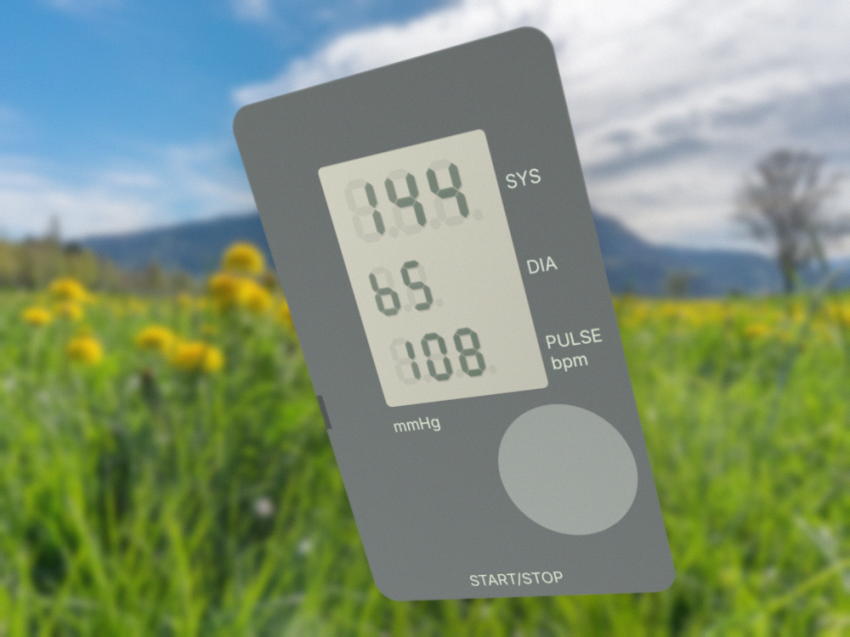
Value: **108** bpm
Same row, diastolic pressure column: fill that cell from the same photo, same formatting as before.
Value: **65** mmHg
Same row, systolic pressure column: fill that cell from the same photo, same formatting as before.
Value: **144** mmHg
